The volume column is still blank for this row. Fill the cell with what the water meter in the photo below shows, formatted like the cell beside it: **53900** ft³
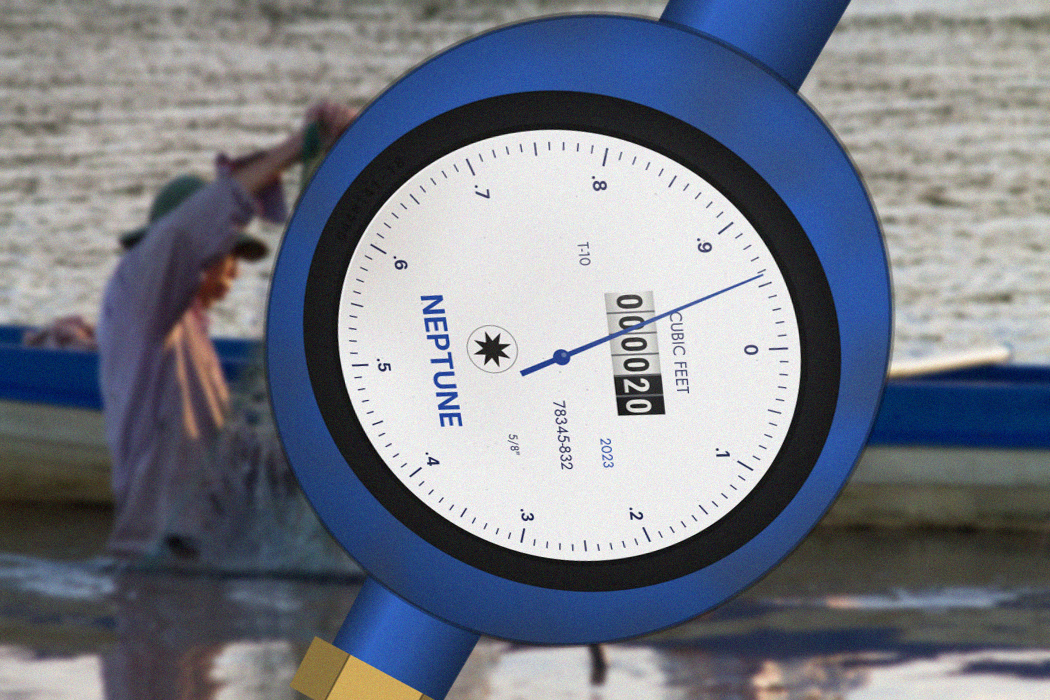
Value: **19.94** ft³
